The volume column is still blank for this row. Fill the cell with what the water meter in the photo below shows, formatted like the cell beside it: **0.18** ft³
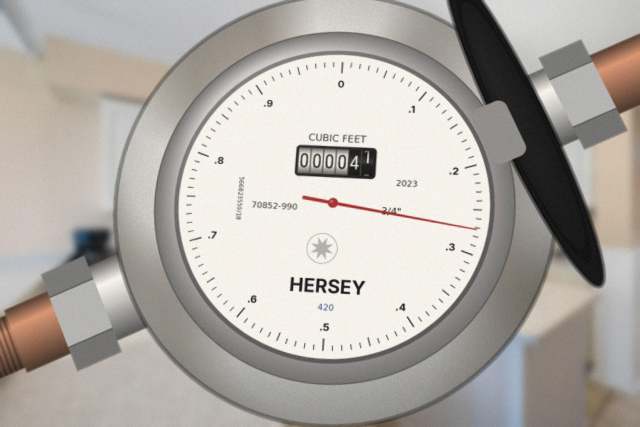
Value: **41.27** ft³
